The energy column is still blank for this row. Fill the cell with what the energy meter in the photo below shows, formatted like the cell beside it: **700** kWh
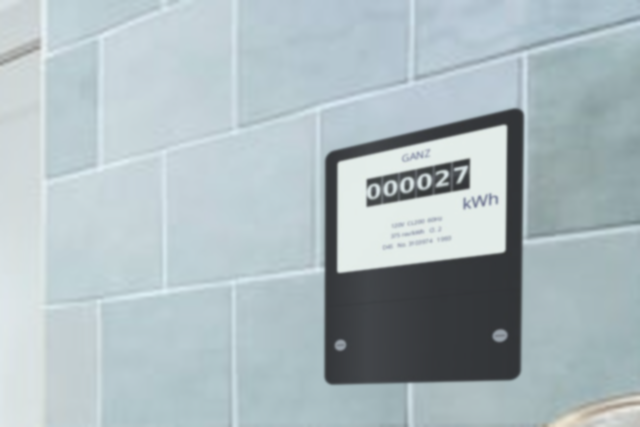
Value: **27** kWh
